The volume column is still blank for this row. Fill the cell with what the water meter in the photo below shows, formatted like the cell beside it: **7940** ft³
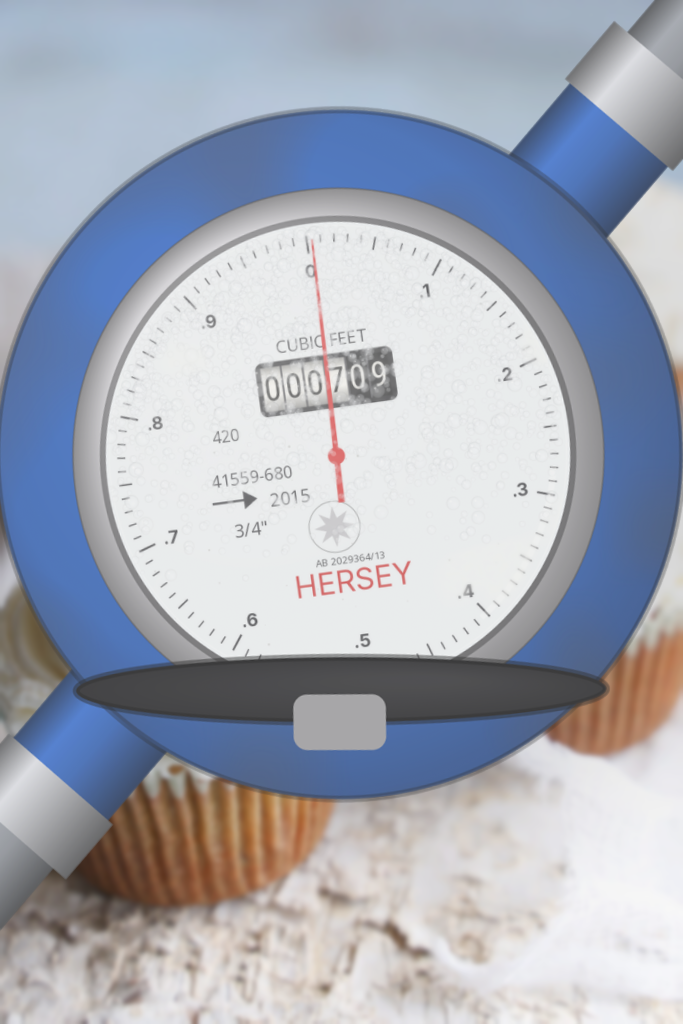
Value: **709.00** ft³
